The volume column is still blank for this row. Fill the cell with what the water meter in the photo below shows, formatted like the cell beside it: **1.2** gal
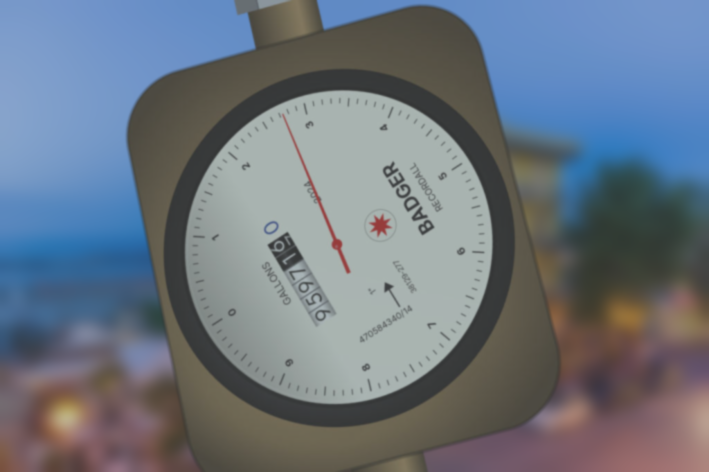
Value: **9597162.7** gal
